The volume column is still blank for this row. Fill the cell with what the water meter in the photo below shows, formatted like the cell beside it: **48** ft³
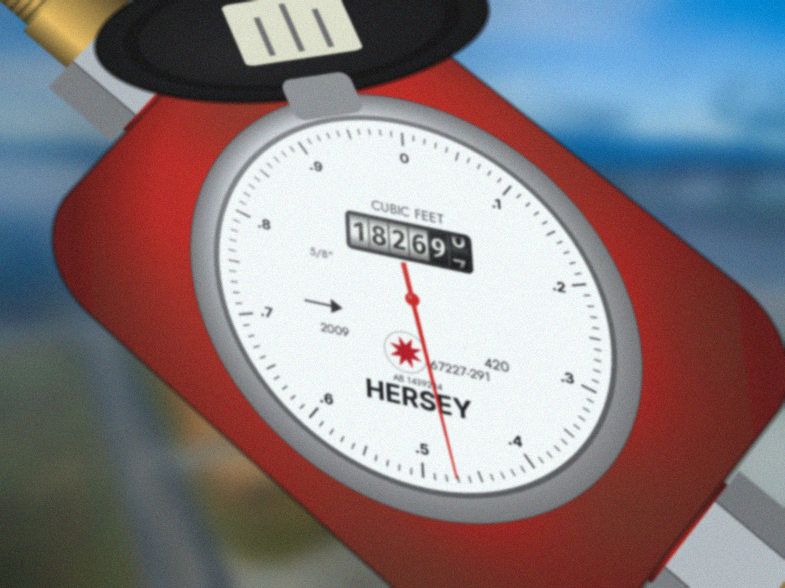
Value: **182696.47** ft³
